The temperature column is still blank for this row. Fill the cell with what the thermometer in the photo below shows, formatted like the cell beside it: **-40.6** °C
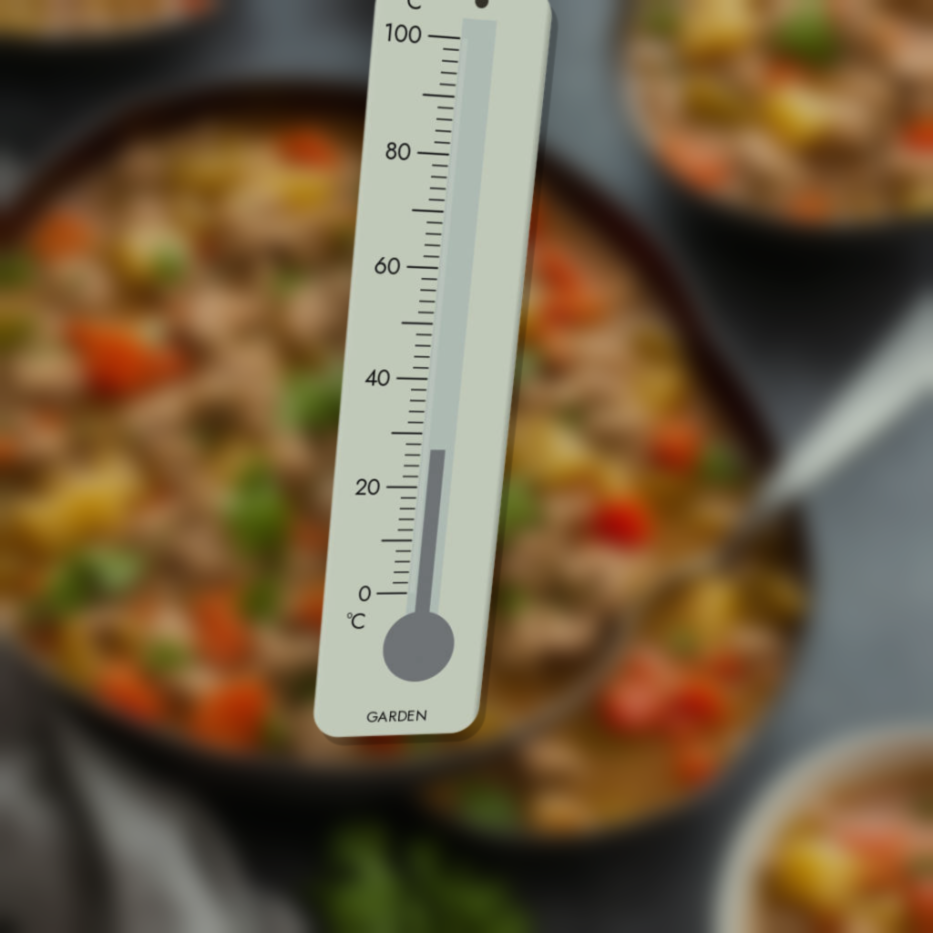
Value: **27** °C
